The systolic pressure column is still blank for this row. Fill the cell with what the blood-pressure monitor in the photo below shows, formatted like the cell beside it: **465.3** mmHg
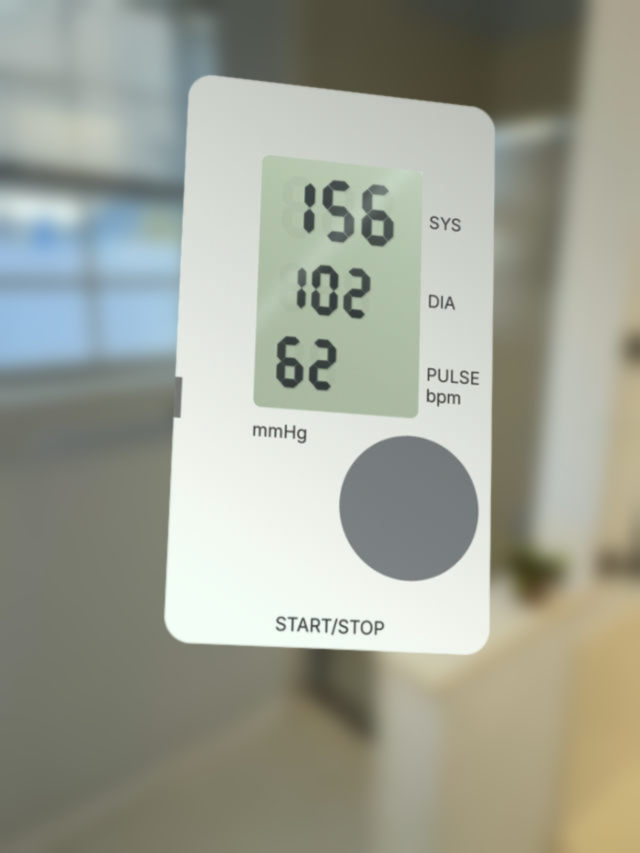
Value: **156** mmHg
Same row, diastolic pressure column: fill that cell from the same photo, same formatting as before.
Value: **102** mmHg
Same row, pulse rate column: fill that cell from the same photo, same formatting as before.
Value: **62** bpm
